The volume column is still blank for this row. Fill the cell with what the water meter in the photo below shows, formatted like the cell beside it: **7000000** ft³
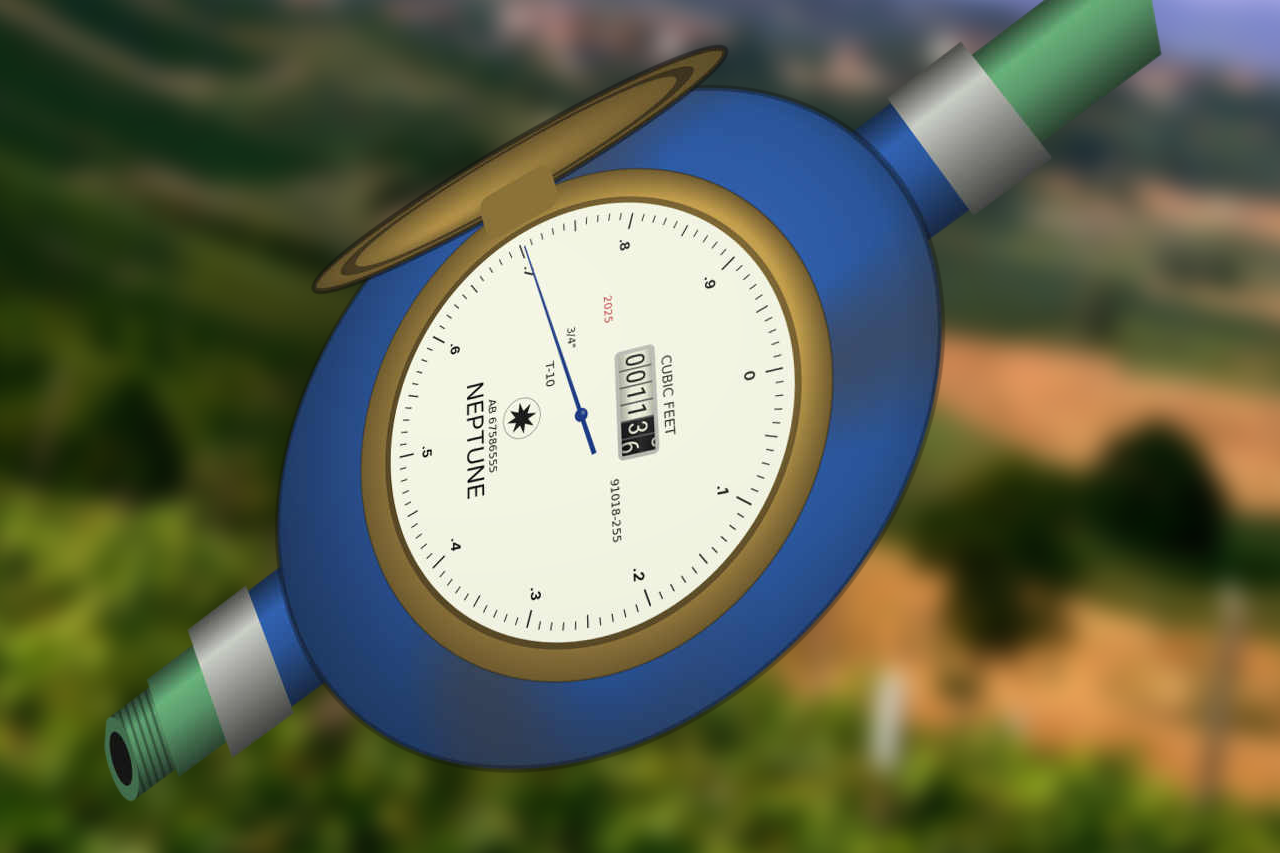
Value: **1135.70** ft³
